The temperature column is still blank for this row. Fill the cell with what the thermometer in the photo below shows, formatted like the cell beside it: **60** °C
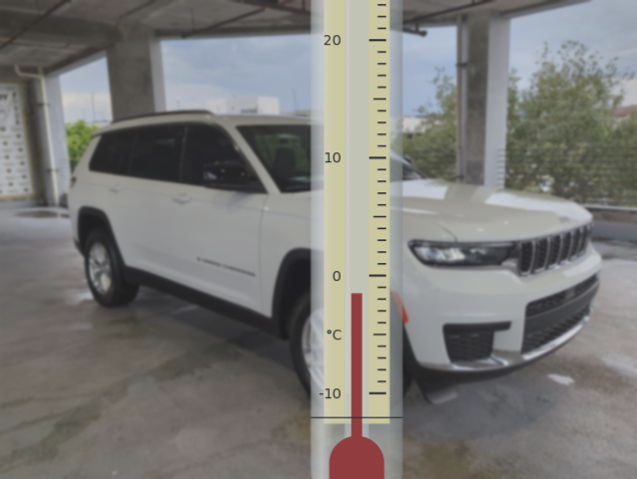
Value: **-1.5** °C
